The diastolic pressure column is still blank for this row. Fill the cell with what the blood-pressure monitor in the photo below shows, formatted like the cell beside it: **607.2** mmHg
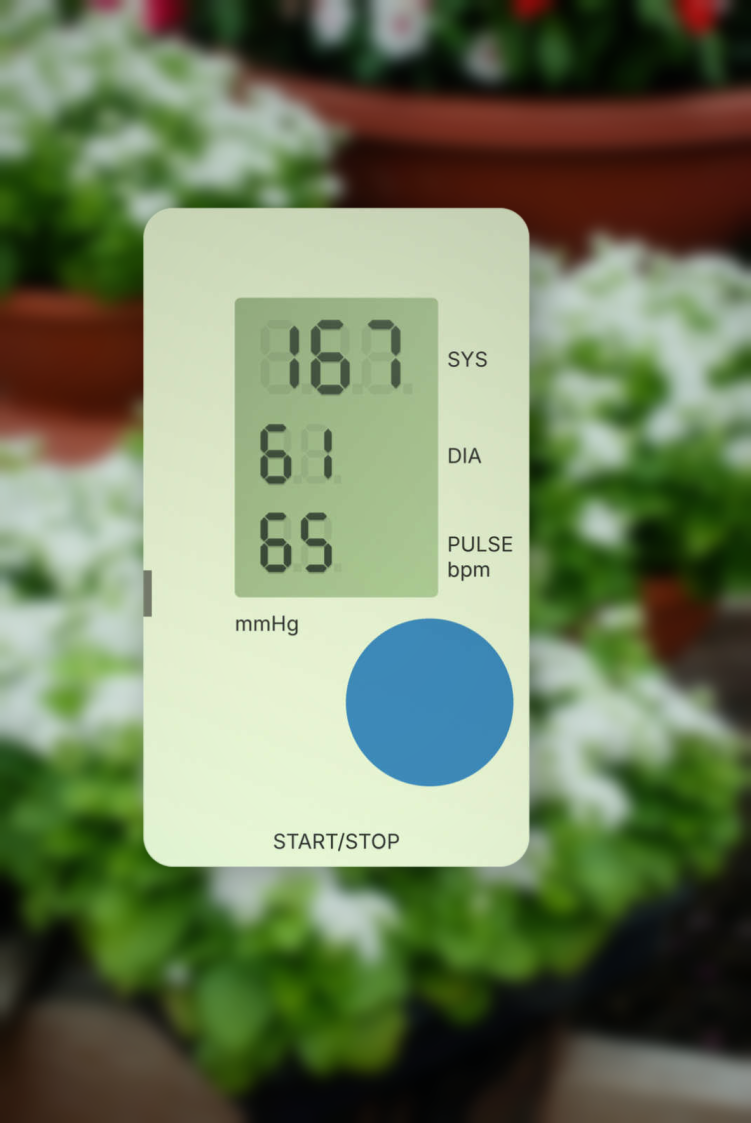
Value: **61** mmHg
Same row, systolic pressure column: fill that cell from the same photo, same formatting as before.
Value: **167** mmHg
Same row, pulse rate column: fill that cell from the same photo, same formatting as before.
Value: **65** bpm
